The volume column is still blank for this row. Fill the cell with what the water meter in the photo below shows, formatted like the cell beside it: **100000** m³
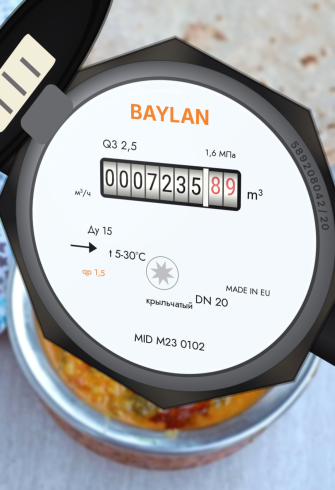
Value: **7235.89** m³
